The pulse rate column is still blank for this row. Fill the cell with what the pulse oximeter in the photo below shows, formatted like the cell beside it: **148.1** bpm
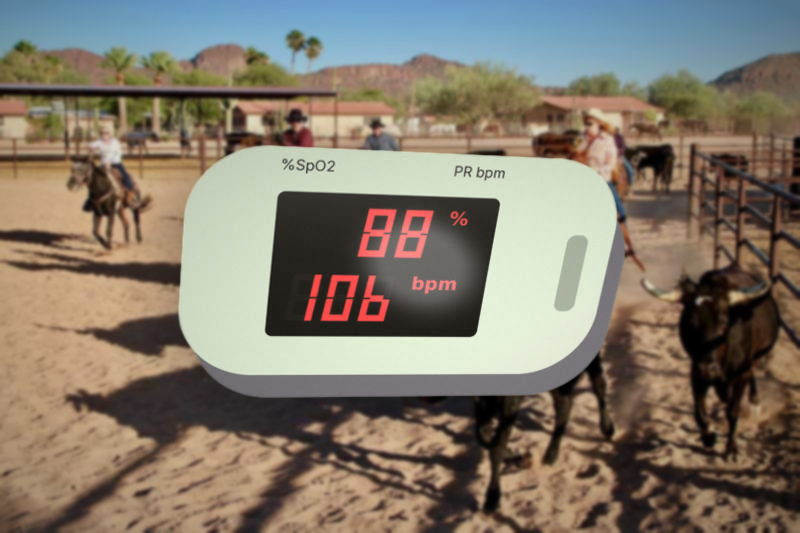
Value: **106** bpm
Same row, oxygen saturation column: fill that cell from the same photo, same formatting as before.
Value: **88** %
